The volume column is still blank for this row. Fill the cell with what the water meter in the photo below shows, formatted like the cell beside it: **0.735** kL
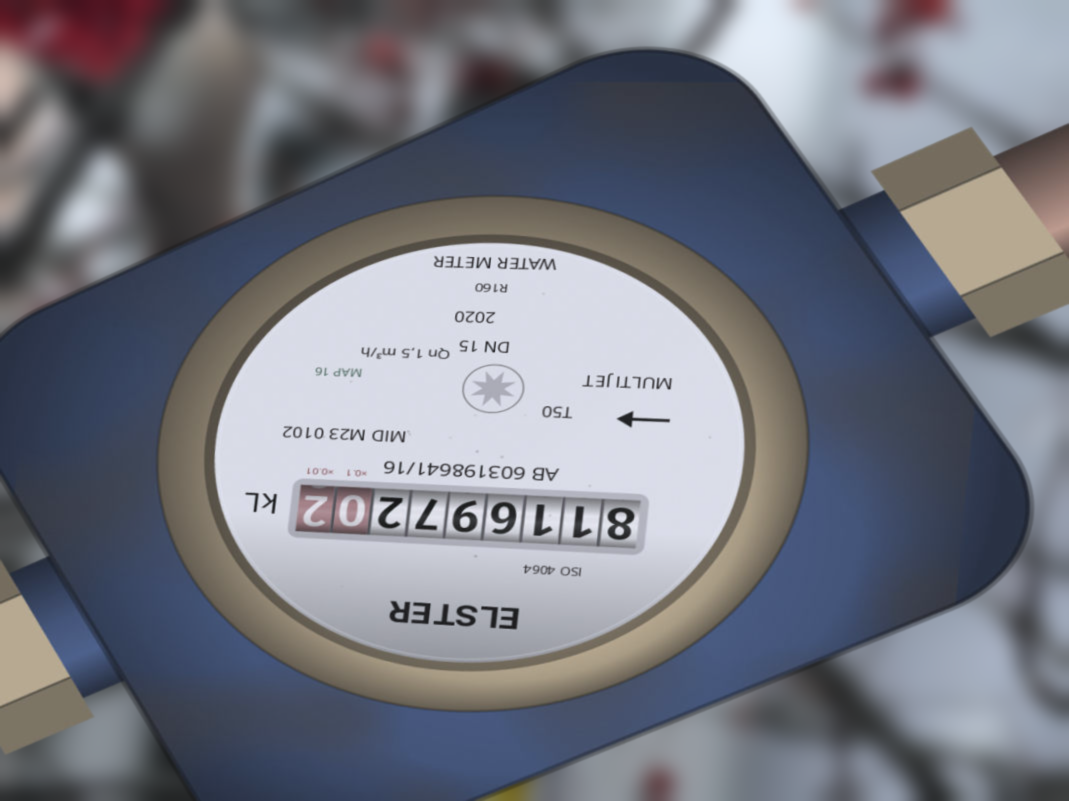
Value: **8116972.02** kL
